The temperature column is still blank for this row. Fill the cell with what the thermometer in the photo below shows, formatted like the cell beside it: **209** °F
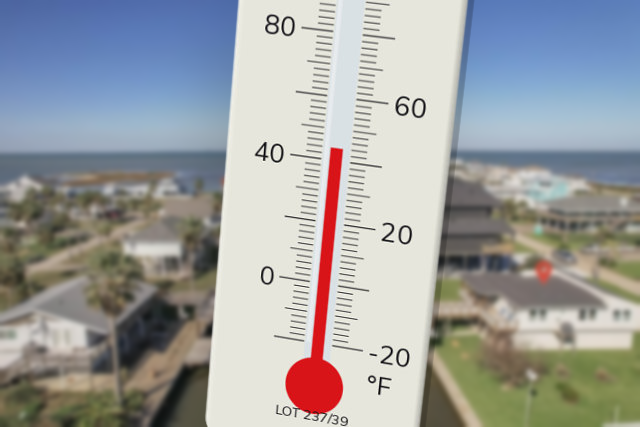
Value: **44** °F
